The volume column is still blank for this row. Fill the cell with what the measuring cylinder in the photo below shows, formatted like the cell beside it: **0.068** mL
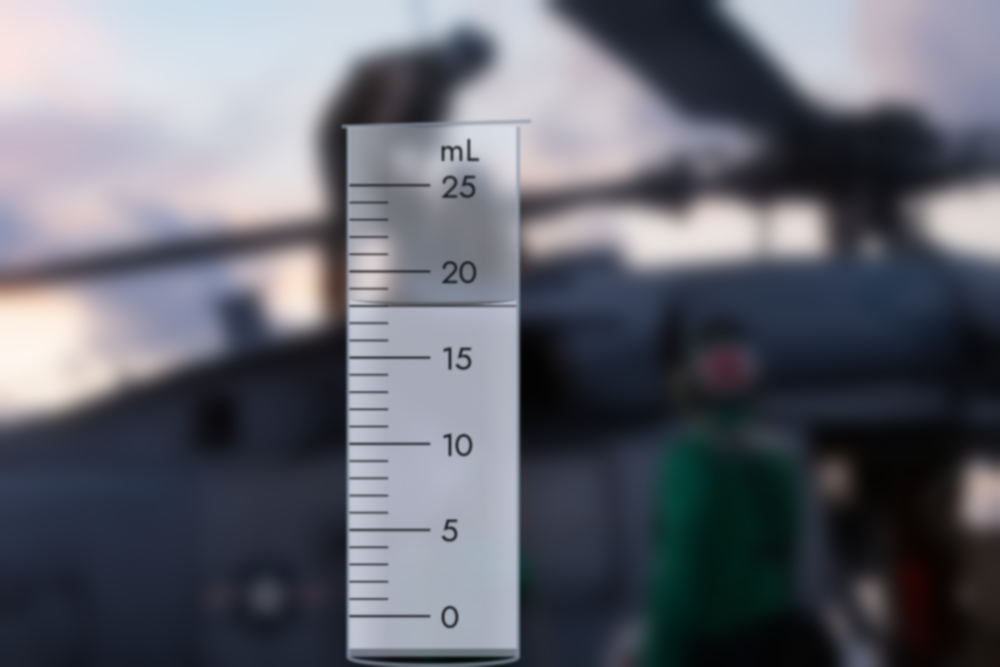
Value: **18** mL
